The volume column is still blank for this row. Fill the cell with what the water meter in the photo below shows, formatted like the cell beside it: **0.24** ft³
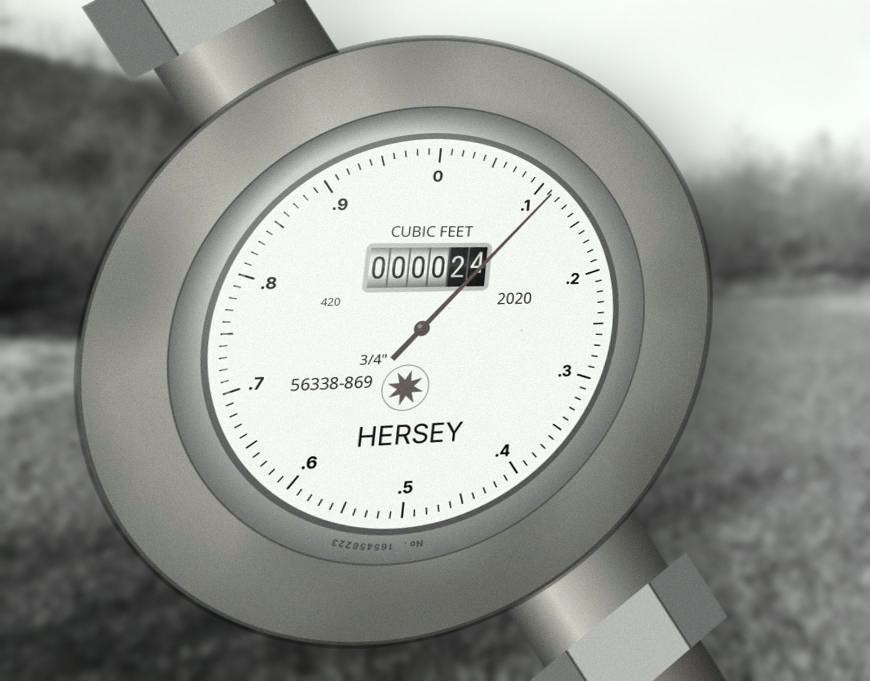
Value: **24.11** ft³
